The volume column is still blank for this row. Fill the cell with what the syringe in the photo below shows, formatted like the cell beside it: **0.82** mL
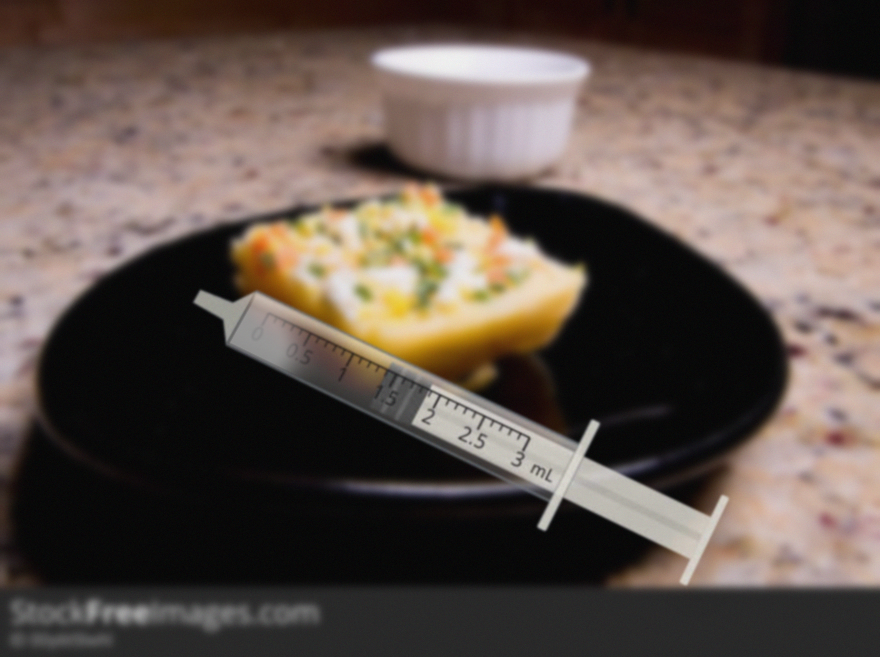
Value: **1.4** mL
